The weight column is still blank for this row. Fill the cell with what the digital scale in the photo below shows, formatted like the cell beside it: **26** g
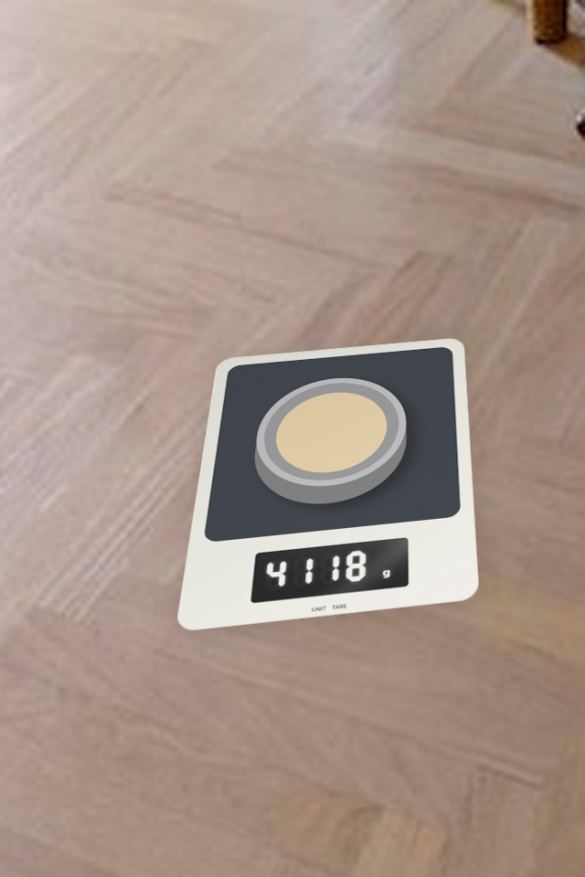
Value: **4118** g
